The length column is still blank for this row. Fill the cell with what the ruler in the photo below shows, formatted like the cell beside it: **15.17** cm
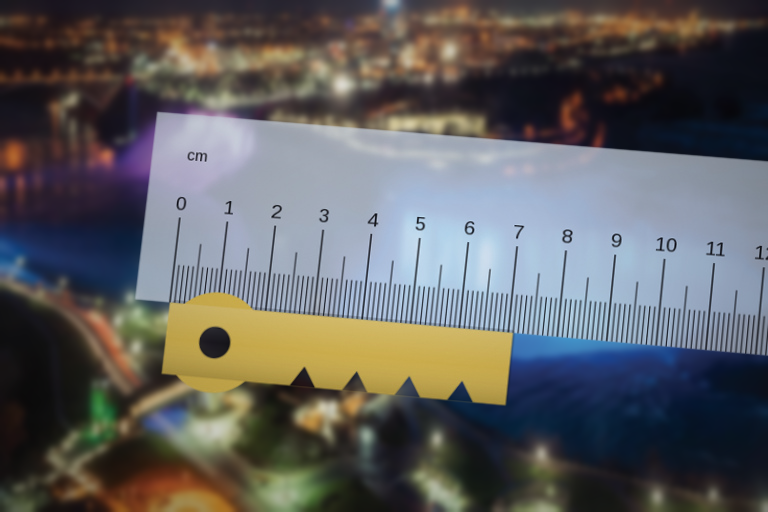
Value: **7.1** cm
